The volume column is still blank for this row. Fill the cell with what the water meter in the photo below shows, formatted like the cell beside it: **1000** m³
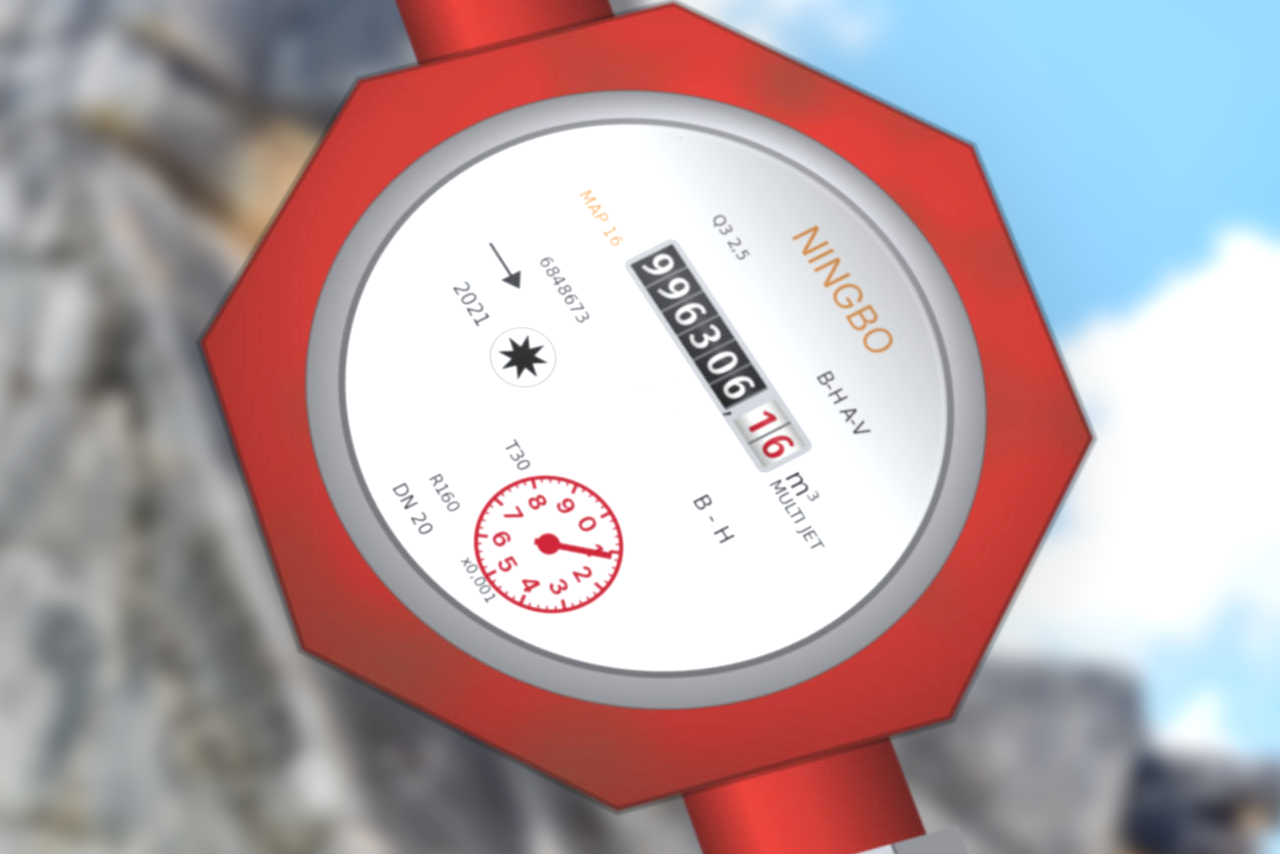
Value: **996306.161** m³
